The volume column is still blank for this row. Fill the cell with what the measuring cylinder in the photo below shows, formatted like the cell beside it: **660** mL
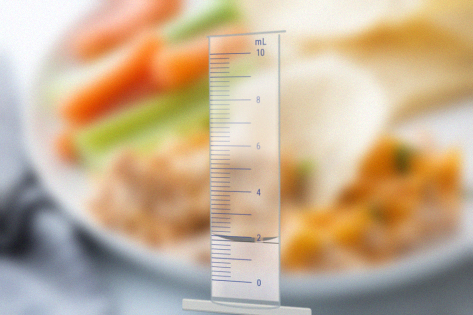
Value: **1.8** mL
